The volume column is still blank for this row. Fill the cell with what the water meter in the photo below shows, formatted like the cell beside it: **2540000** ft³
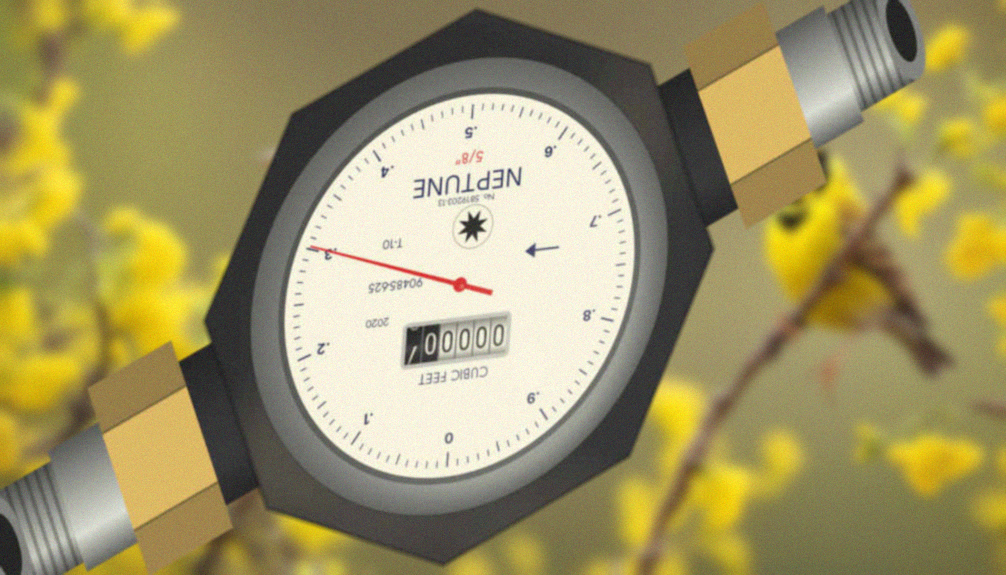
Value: **7.30** ft³
